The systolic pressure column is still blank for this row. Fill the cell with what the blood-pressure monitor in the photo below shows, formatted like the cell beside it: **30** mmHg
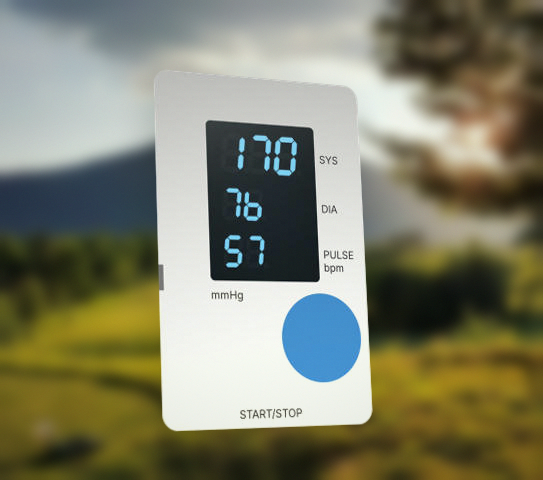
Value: **170** mmHg
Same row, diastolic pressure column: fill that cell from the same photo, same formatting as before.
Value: **76** mmHg
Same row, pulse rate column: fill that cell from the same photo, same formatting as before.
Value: **57** bpm
